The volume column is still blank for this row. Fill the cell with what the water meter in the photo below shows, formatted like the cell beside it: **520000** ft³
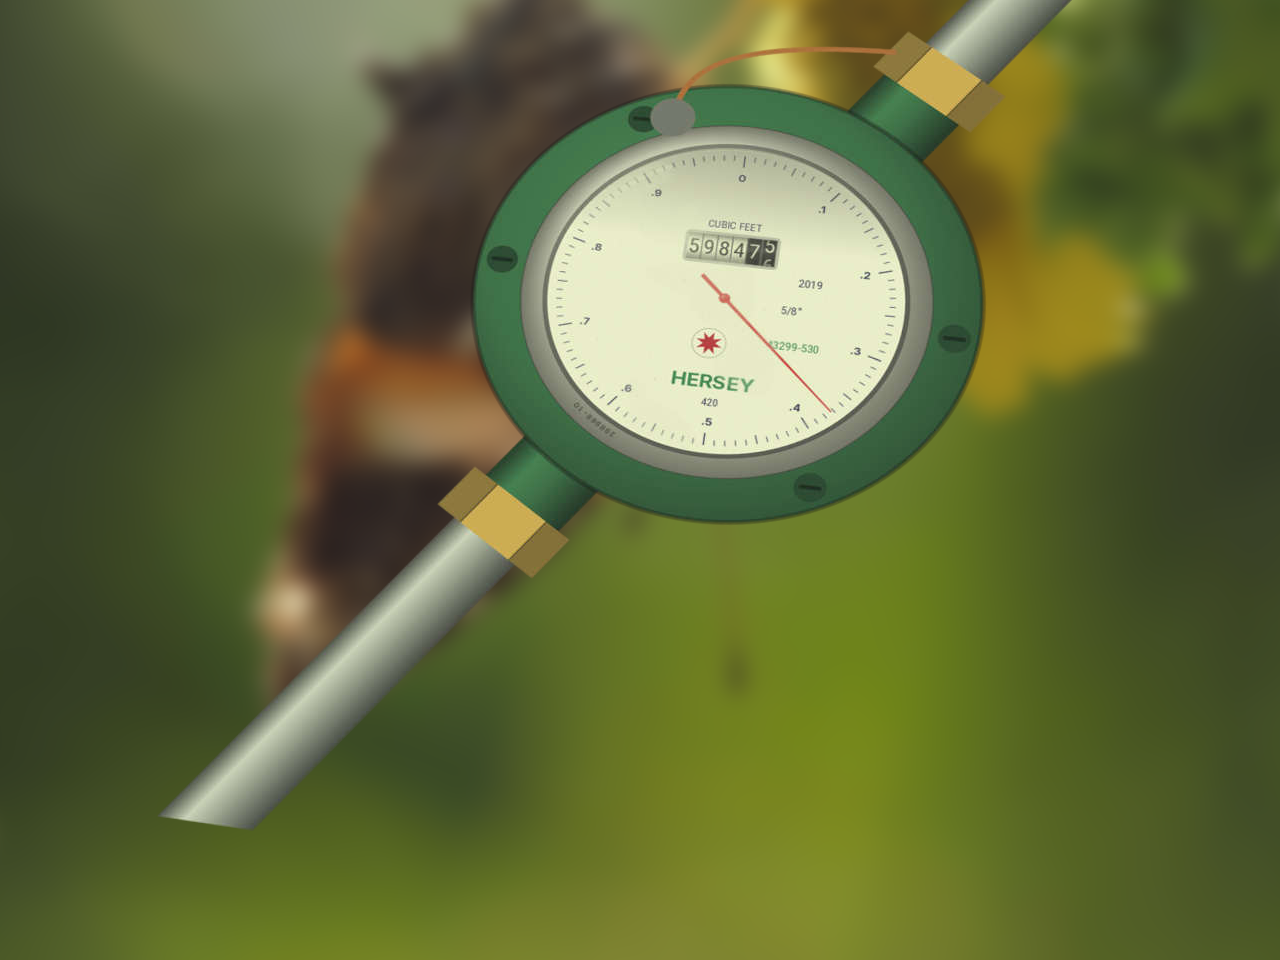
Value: **598475.37** ft³
